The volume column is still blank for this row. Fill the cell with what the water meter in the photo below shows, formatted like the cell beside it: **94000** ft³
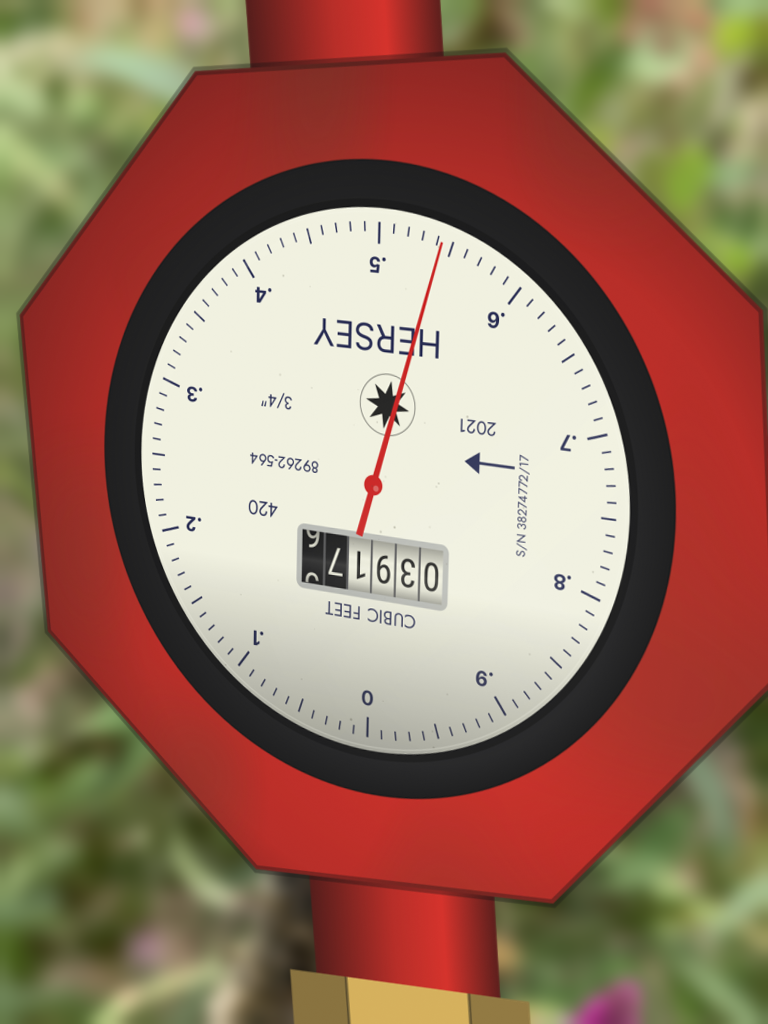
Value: **39175.54** ft³
